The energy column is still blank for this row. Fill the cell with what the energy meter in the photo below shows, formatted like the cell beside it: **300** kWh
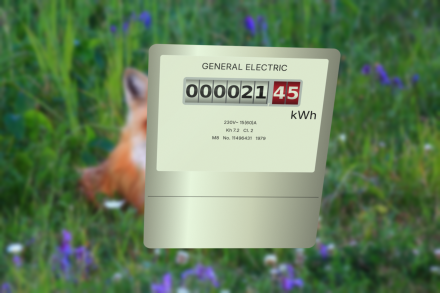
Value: **21.45** kWh
